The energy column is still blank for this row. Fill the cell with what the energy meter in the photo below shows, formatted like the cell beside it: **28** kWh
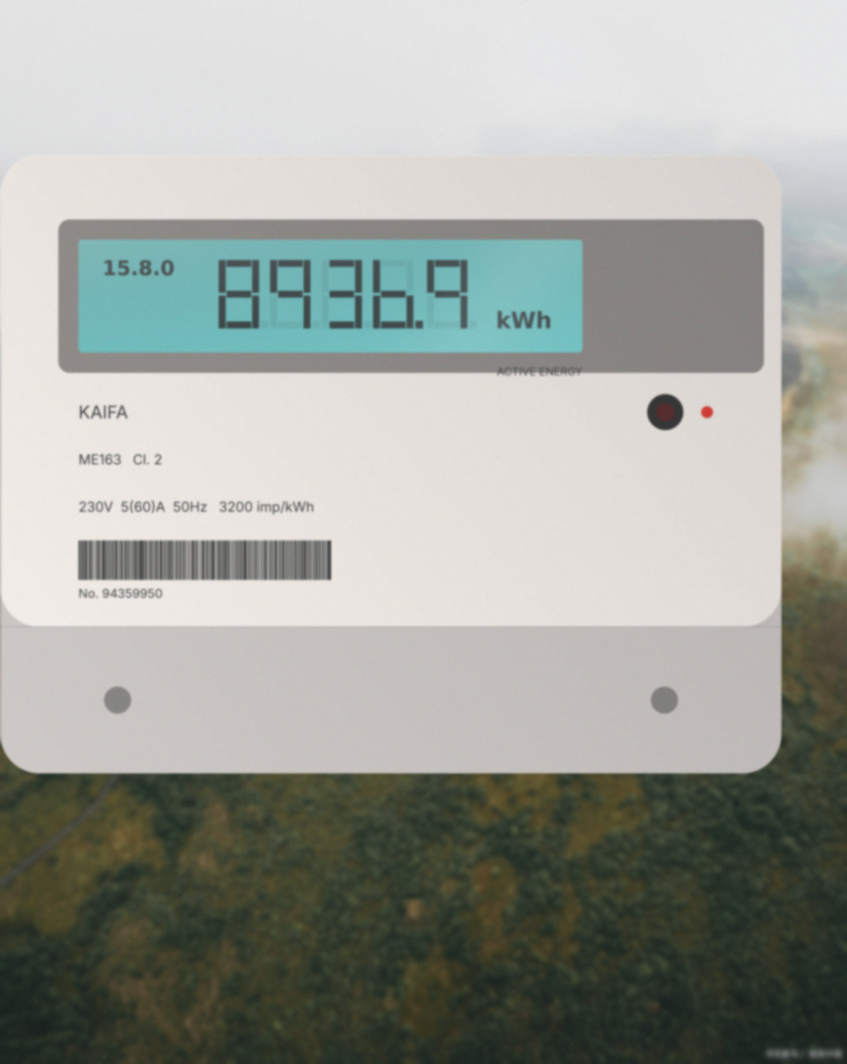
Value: **8936.9** kWh
